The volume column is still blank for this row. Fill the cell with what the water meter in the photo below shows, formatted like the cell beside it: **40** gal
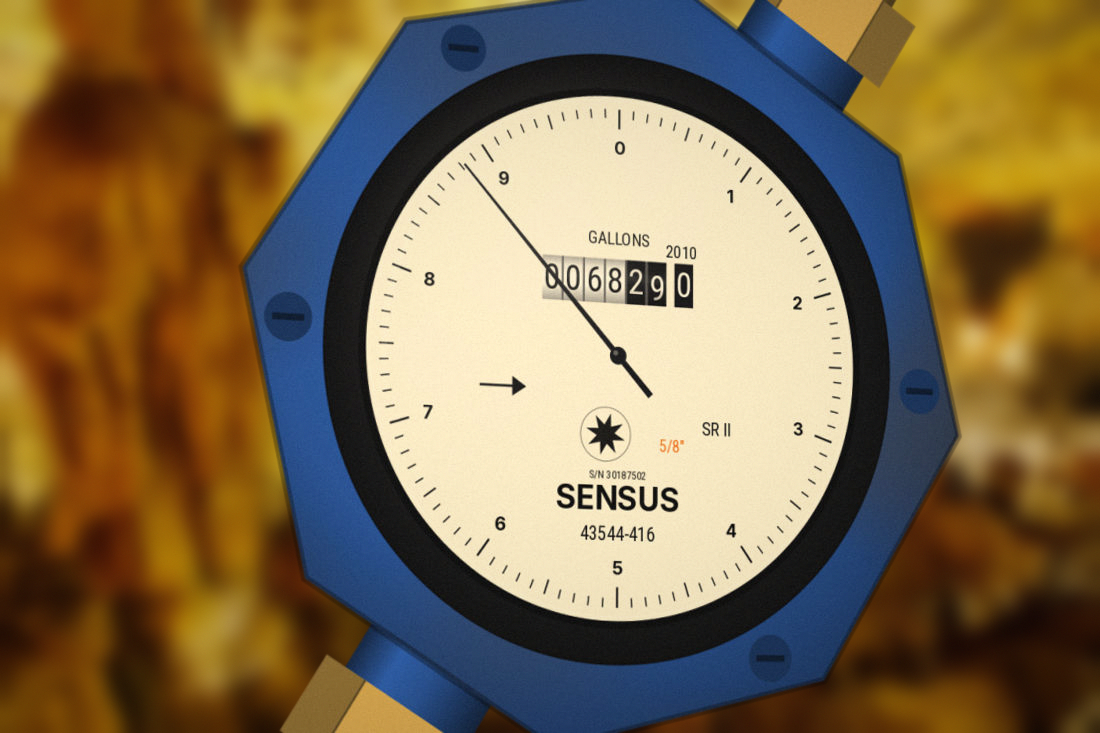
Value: **68288.8** gal
